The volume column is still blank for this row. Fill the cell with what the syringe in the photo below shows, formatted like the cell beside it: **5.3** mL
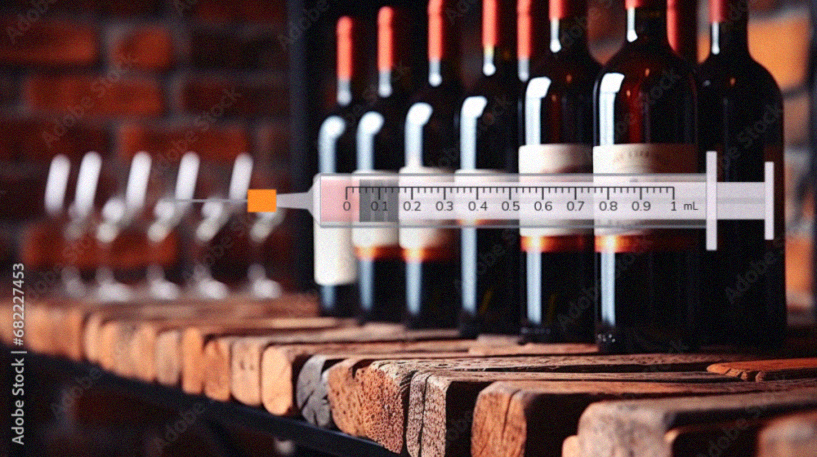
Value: **0.04** mL
